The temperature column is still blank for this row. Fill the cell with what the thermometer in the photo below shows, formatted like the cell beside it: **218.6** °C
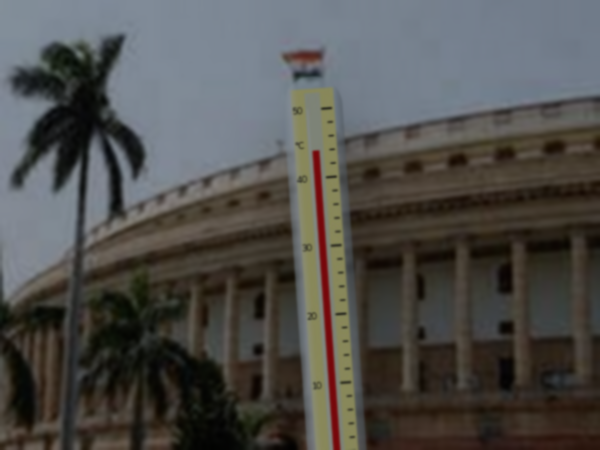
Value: **44** °C
